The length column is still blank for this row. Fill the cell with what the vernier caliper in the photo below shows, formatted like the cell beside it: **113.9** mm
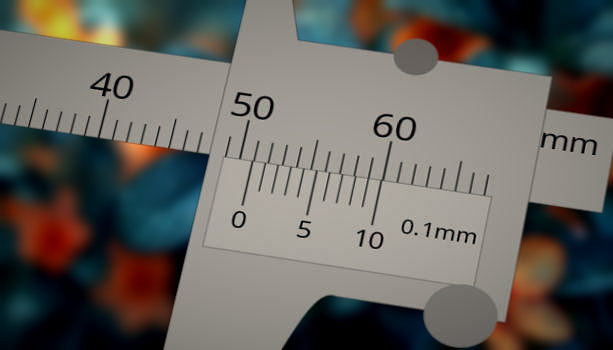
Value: **50.9** mm
